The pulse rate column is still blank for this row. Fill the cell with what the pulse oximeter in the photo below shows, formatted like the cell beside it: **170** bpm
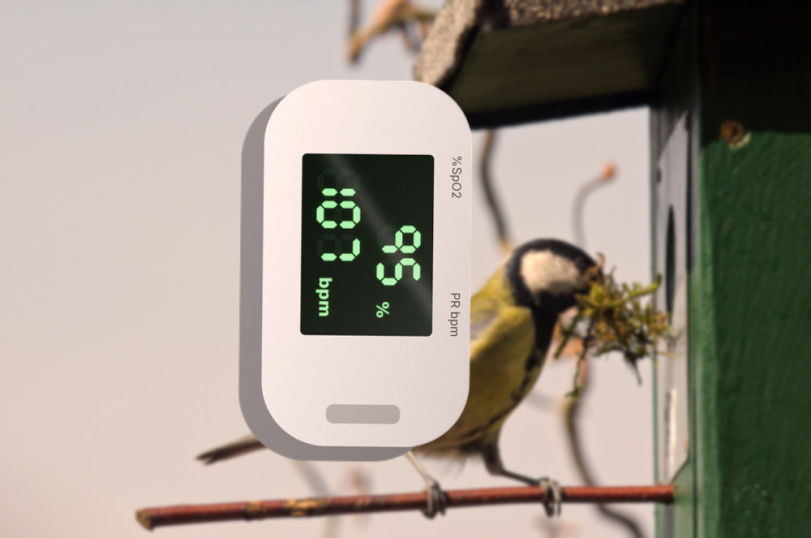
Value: **107** bpm
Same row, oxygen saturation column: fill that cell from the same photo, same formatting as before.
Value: **95** %
